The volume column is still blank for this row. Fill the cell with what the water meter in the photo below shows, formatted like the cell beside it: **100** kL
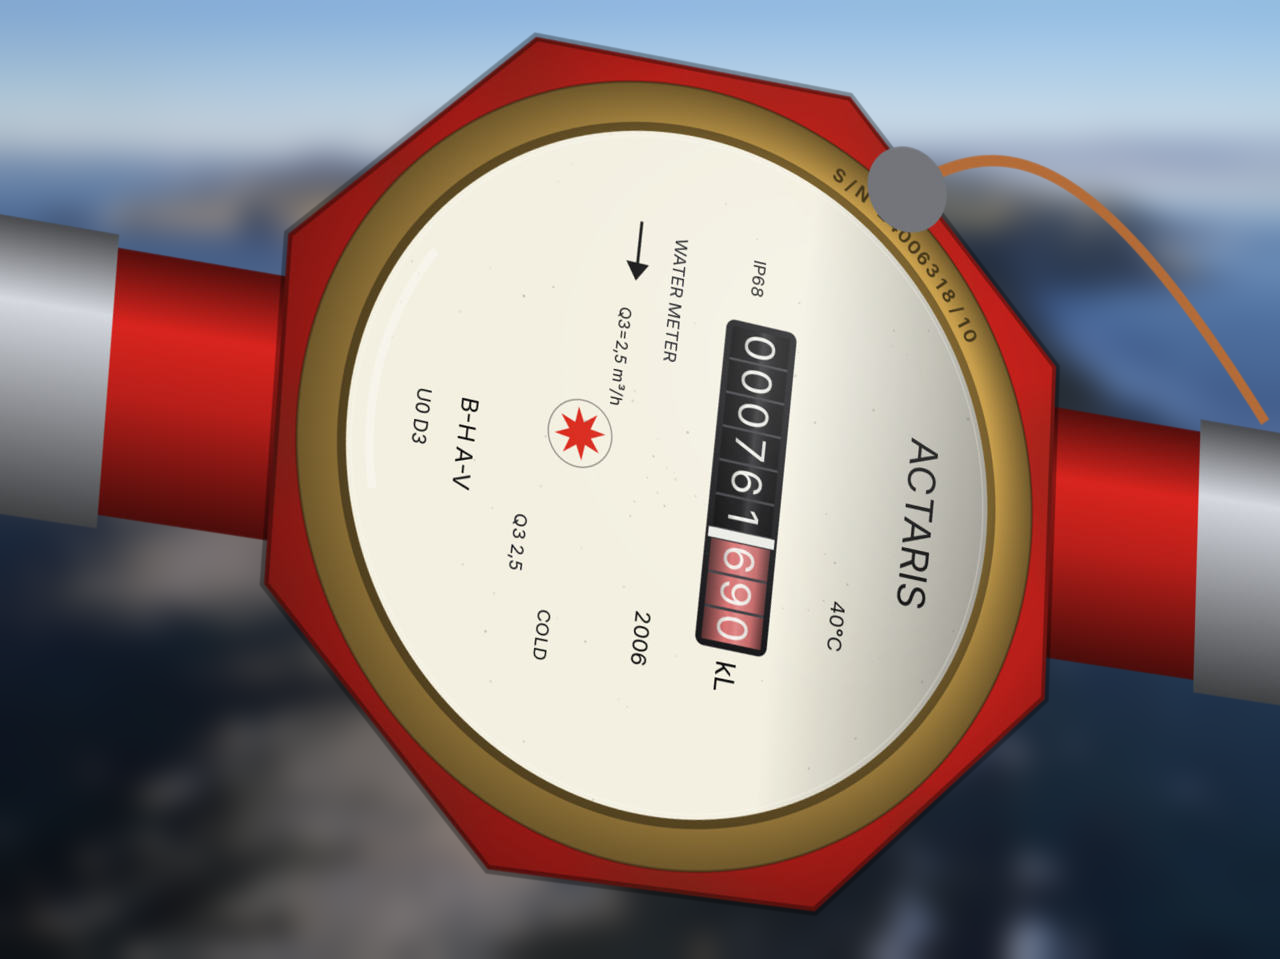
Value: **761.690** kL
